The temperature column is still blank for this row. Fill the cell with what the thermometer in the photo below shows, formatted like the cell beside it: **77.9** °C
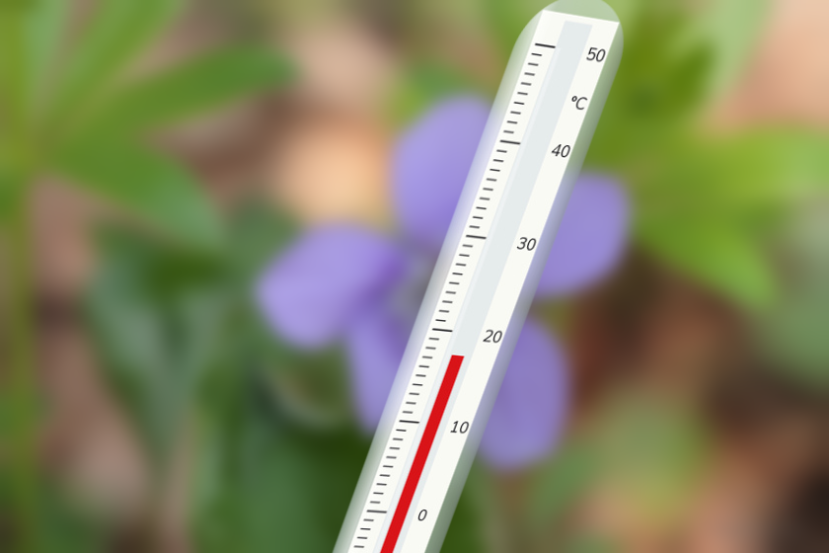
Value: **17.5** °C
